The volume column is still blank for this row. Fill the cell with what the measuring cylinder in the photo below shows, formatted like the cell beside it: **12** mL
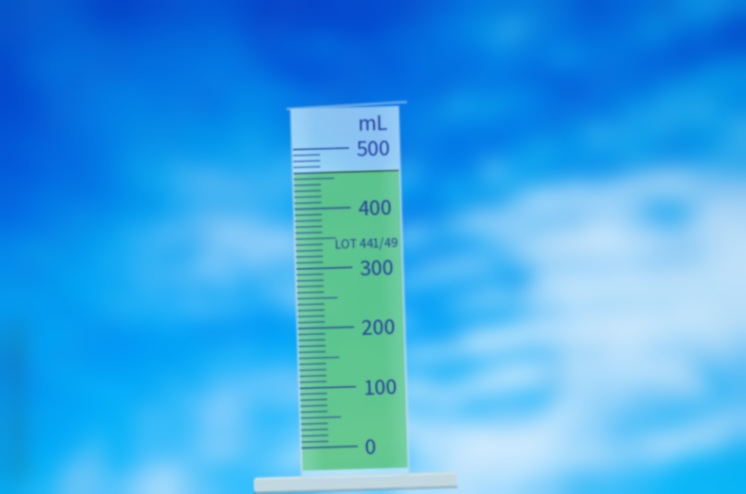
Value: **460** mL
